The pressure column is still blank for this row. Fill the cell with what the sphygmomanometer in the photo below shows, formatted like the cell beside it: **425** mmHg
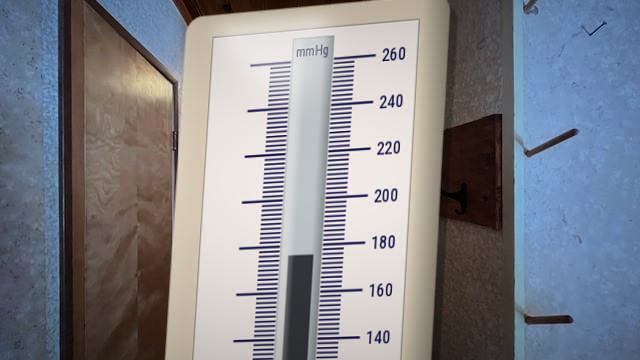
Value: **176** mmHg
